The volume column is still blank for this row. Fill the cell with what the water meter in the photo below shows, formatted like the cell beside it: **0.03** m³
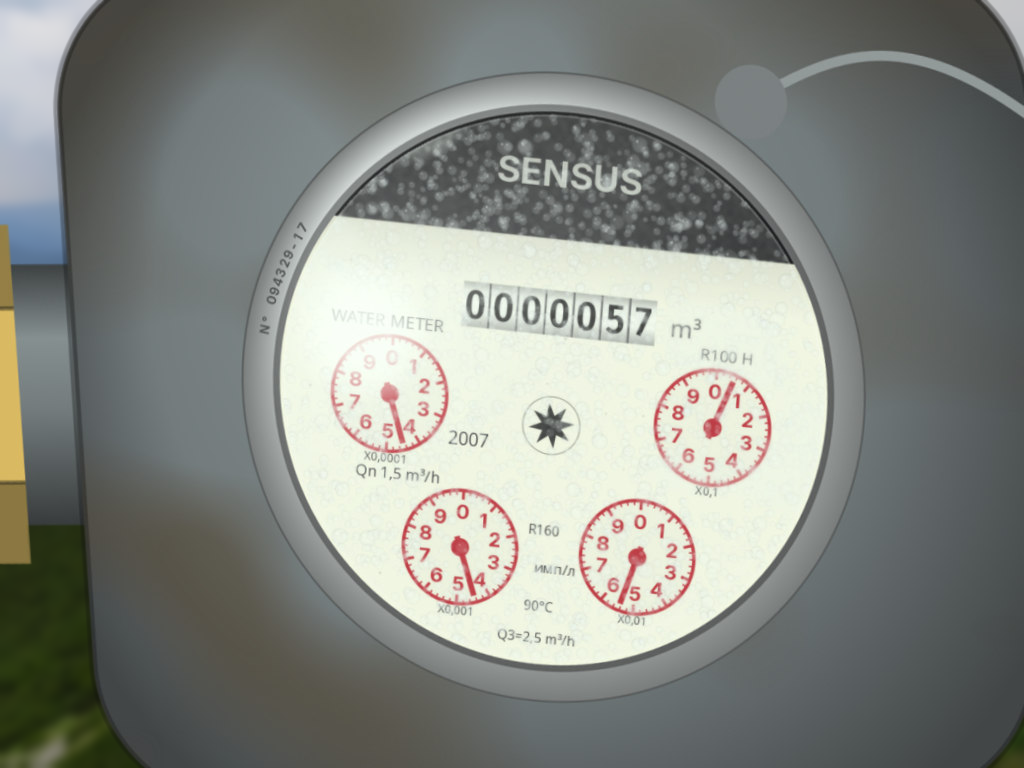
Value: **57.0544** m³
